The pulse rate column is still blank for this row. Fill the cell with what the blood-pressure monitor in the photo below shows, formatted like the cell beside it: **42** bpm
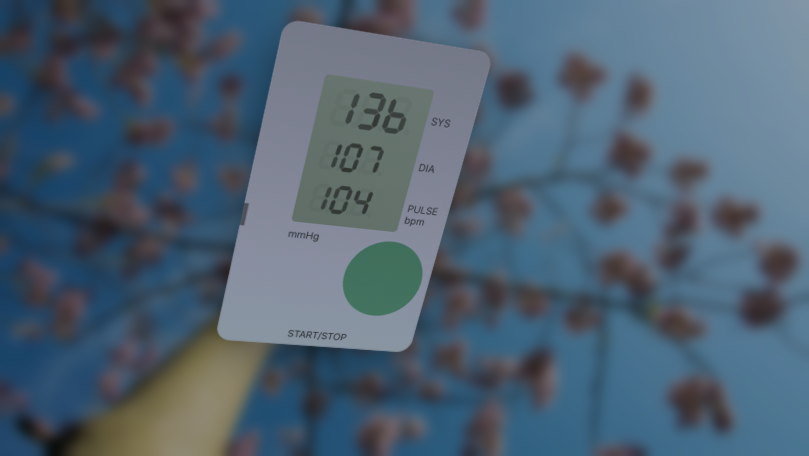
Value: **104** bpm
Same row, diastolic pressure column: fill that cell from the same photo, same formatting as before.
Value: **107** mmHg
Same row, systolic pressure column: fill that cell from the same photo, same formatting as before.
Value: **136** mmHg
